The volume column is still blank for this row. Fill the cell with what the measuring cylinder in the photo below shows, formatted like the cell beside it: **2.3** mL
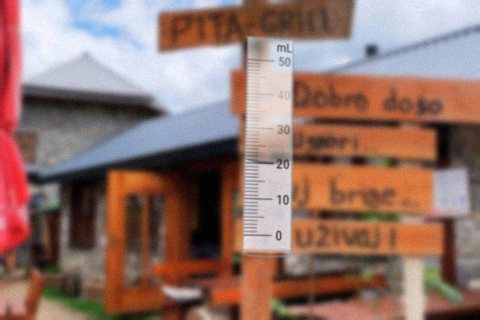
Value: **20** mL
